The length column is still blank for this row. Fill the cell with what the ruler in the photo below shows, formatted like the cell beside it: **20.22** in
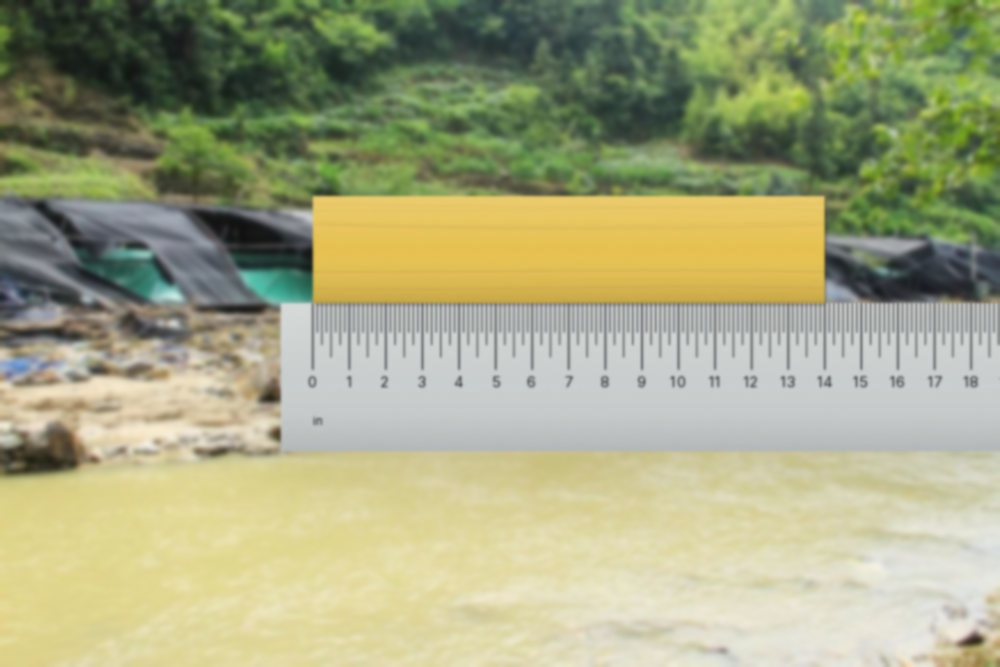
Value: **14** in
